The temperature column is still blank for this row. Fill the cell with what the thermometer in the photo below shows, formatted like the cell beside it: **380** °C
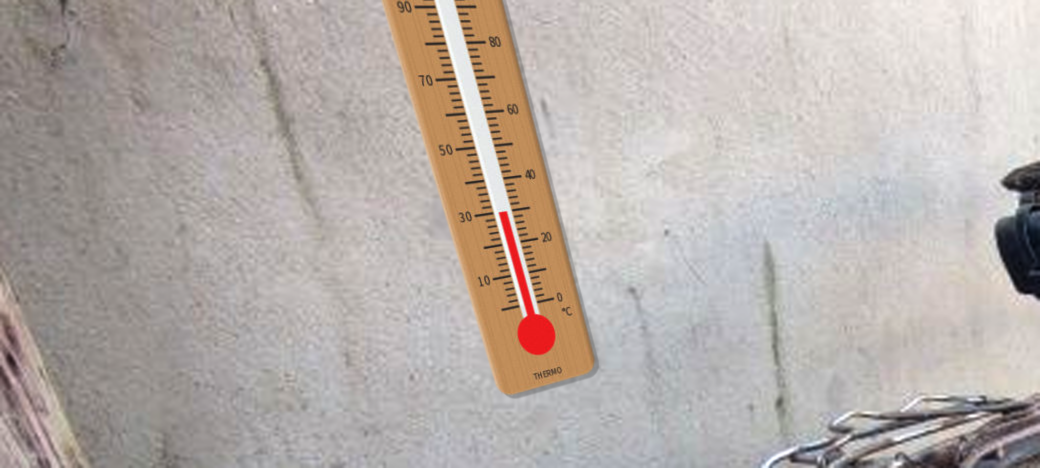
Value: **30** °C
